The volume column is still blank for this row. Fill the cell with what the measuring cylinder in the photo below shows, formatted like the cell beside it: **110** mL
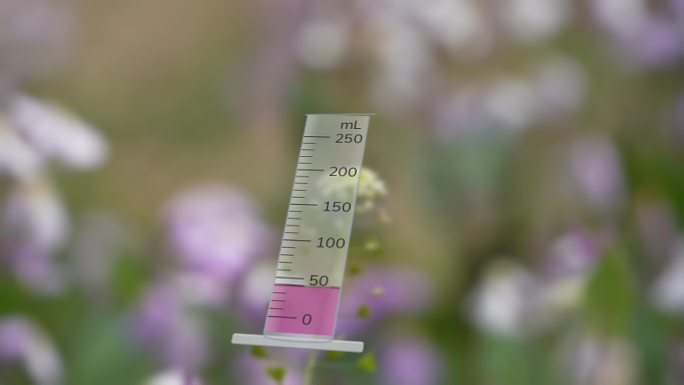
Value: **40** mL
